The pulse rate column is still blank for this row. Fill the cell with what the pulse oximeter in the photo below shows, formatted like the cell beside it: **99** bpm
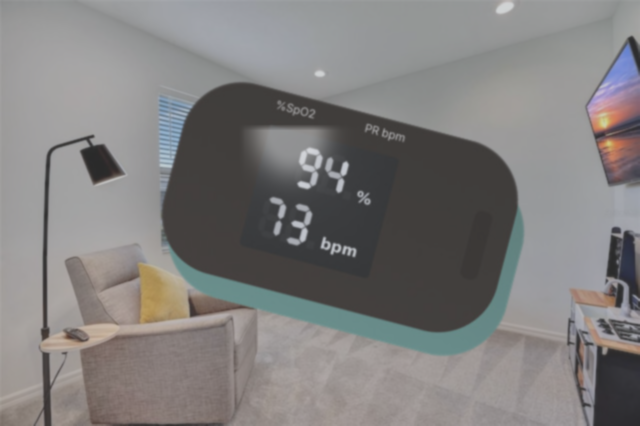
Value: **73** bpm
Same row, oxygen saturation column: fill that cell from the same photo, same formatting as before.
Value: **94** %
